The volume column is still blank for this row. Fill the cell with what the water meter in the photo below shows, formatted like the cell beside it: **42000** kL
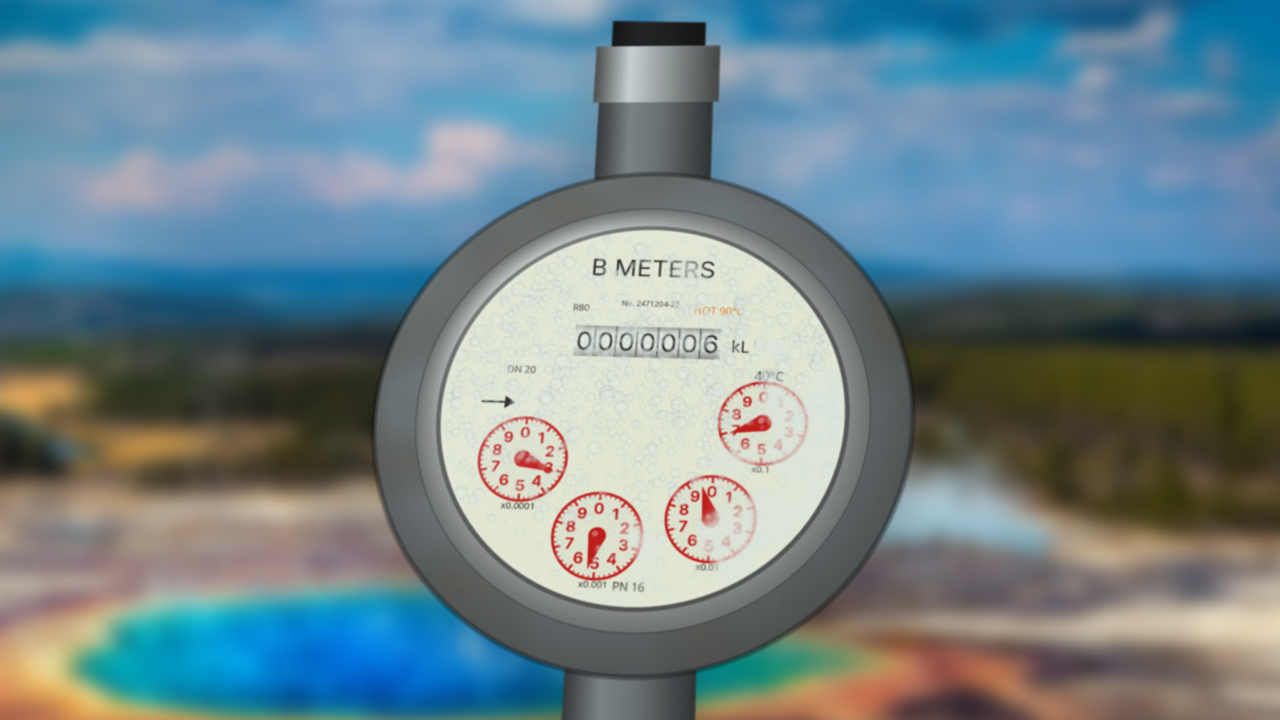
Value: **6.6953** kL
